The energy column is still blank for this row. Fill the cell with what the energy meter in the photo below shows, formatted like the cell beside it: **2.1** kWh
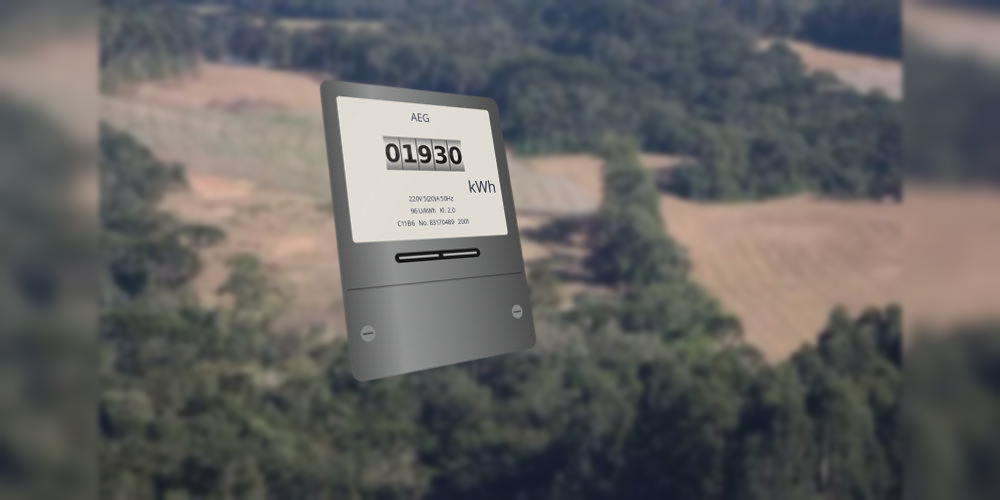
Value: **1930** kWh
